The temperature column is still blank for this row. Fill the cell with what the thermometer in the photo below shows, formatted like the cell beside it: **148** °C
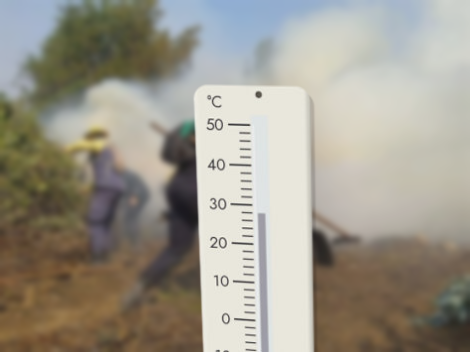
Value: **28** °C
